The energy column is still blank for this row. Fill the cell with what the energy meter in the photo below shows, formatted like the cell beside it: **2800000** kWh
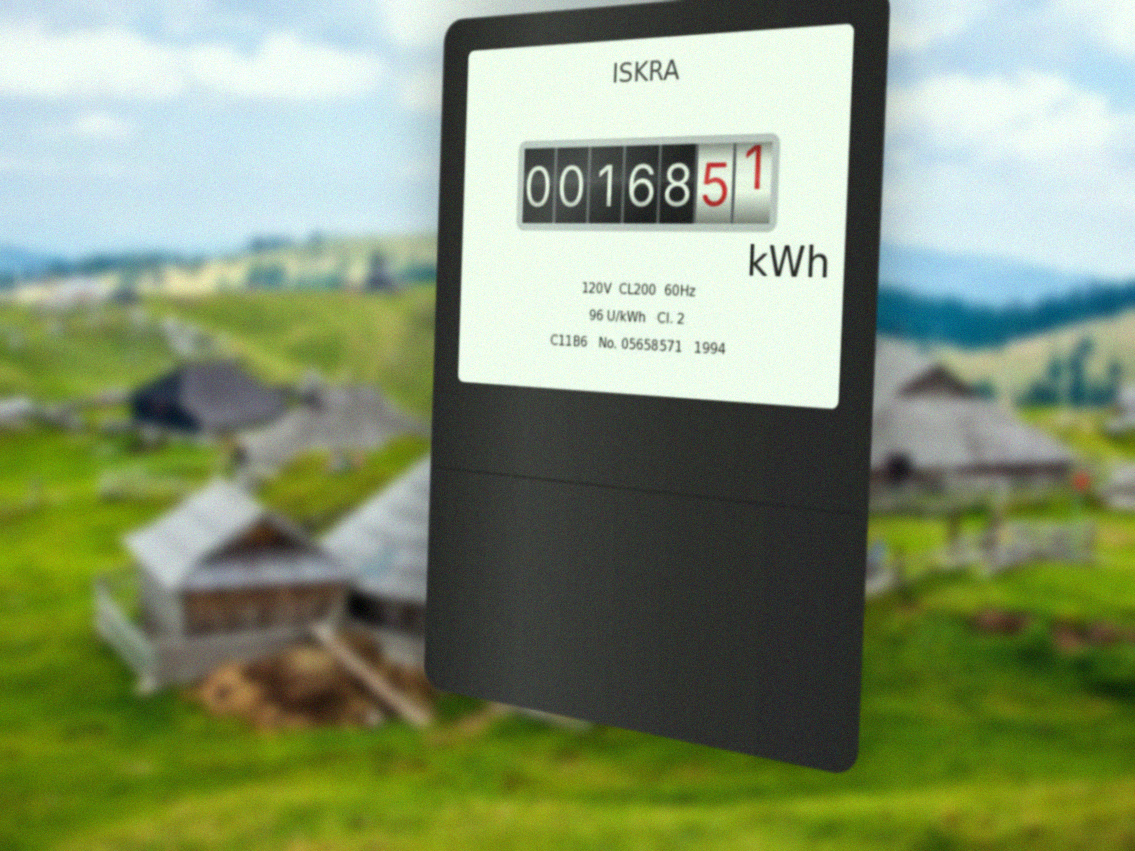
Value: **168.51** kWh
